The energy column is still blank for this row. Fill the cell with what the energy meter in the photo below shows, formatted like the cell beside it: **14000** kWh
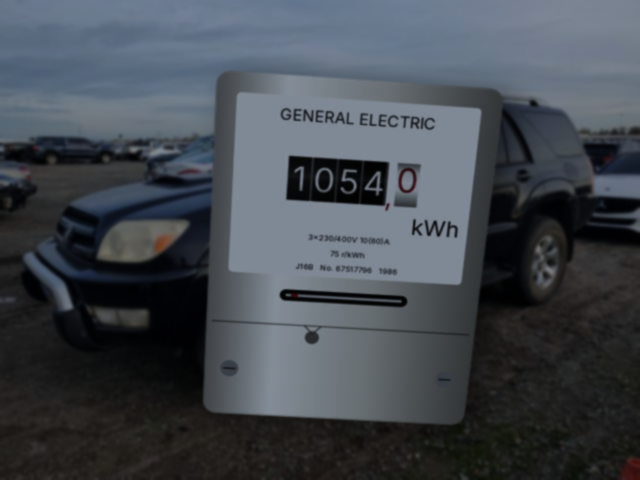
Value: **1054.0** kWh
